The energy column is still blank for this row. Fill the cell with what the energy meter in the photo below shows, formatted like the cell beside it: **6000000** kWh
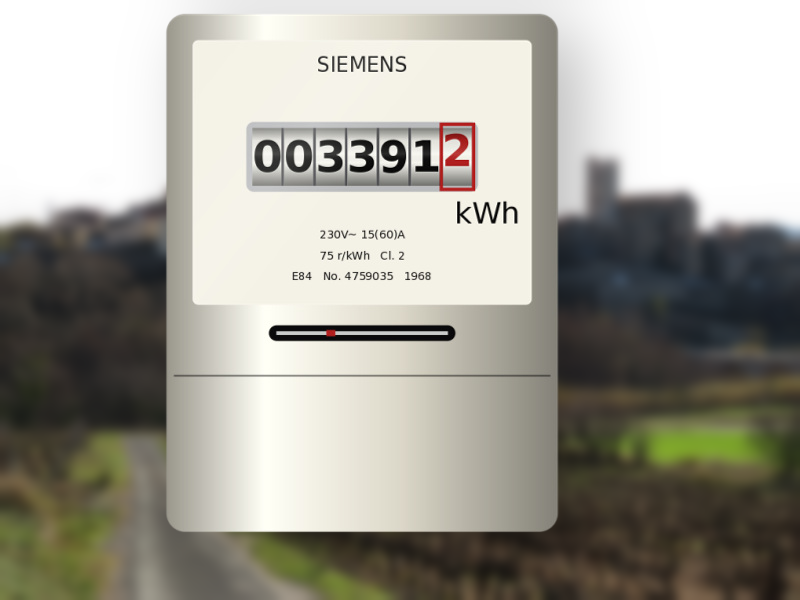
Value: **3391.2** kWh
